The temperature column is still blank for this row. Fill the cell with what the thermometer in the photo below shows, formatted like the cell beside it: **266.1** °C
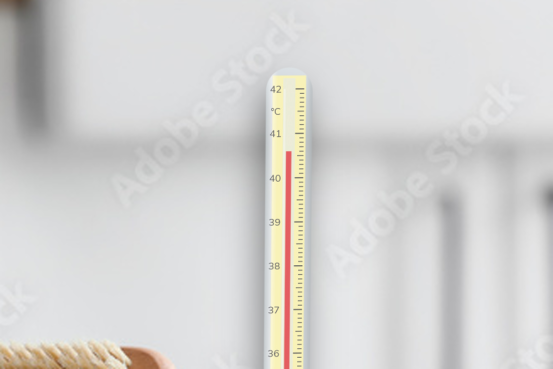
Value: **40.6** °C
